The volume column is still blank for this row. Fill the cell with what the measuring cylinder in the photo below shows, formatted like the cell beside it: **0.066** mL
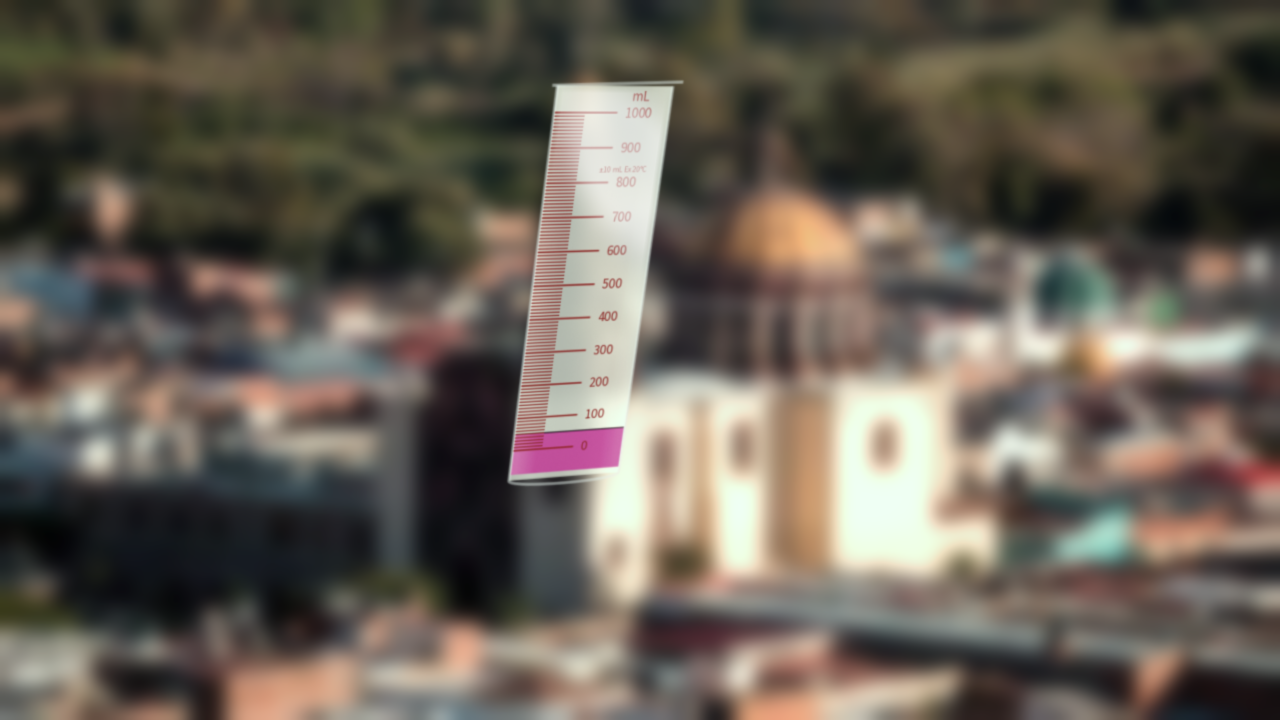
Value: **50** mL
